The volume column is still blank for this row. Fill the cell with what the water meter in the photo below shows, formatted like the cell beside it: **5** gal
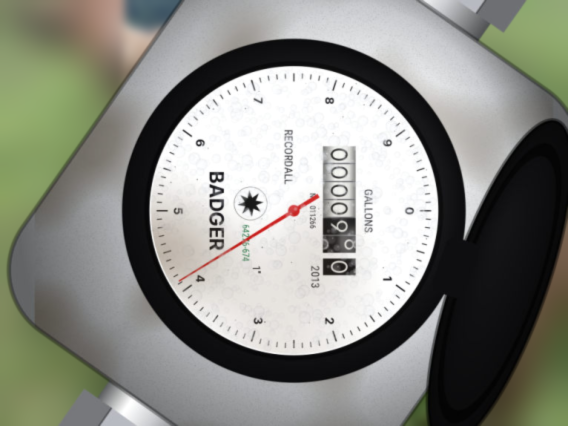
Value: **984.1** gal
